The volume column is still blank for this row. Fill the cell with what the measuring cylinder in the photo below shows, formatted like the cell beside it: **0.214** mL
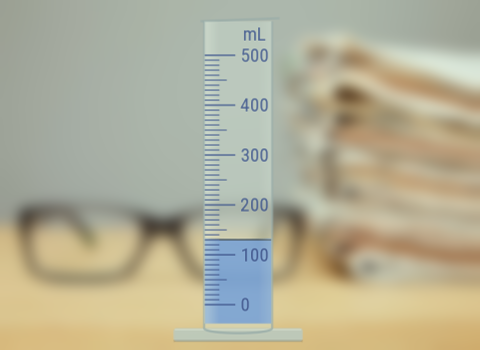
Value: **130** mL
